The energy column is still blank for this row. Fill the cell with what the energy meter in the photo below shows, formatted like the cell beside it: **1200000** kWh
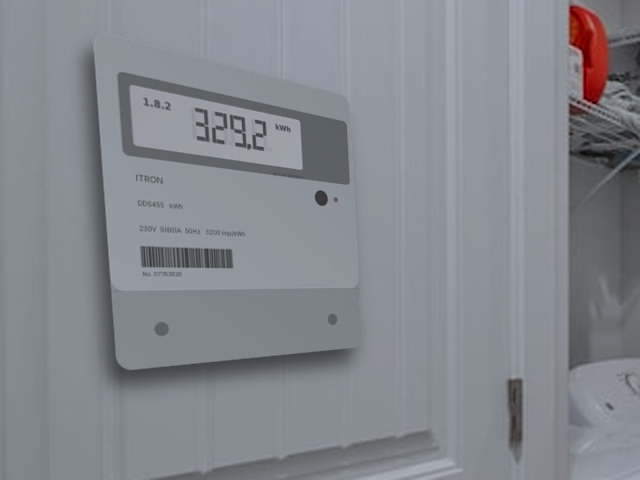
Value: **329.2** kWh
